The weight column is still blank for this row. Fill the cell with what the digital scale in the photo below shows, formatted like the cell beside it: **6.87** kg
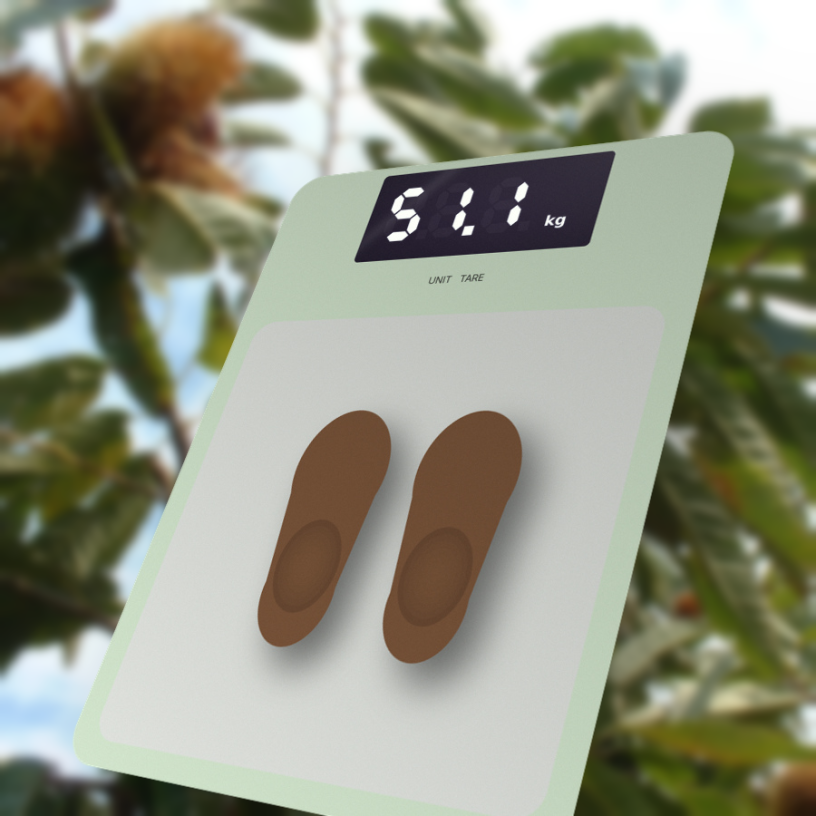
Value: **51.1** kg
